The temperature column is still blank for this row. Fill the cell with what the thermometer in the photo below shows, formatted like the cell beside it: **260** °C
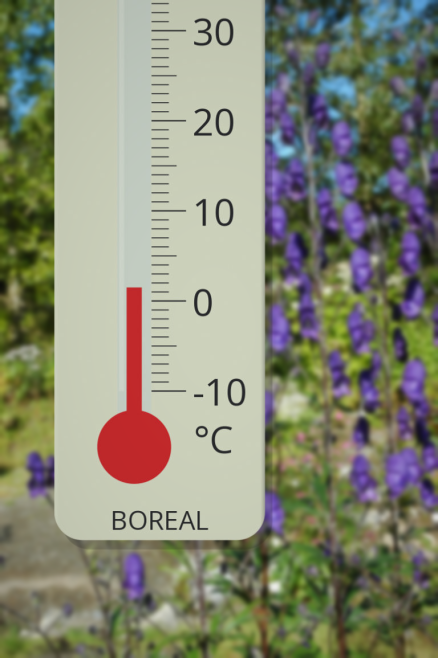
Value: **1.5** °C
